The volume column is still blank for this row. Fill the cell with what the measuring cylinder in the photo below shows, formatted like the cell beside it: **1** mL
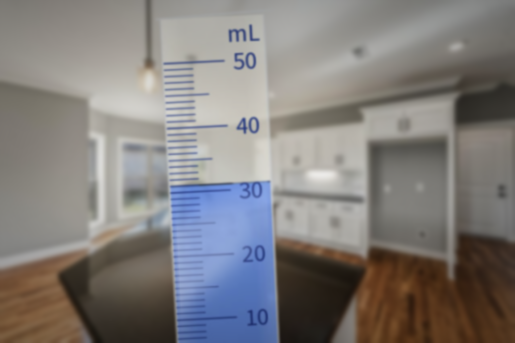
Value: **31** mL
